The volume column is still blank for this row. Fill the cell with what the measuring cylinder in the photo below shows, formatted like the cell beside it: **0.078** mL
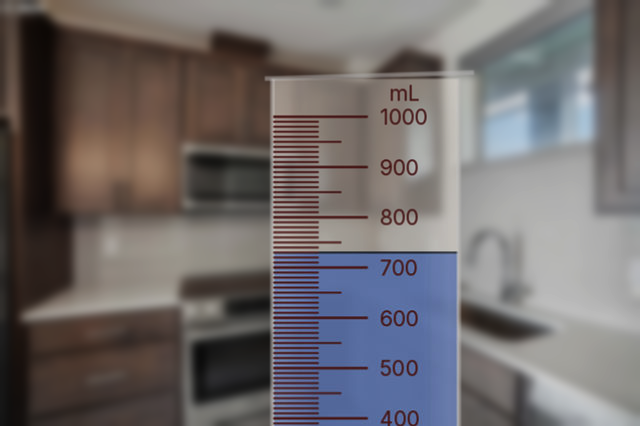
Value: **730** mL
